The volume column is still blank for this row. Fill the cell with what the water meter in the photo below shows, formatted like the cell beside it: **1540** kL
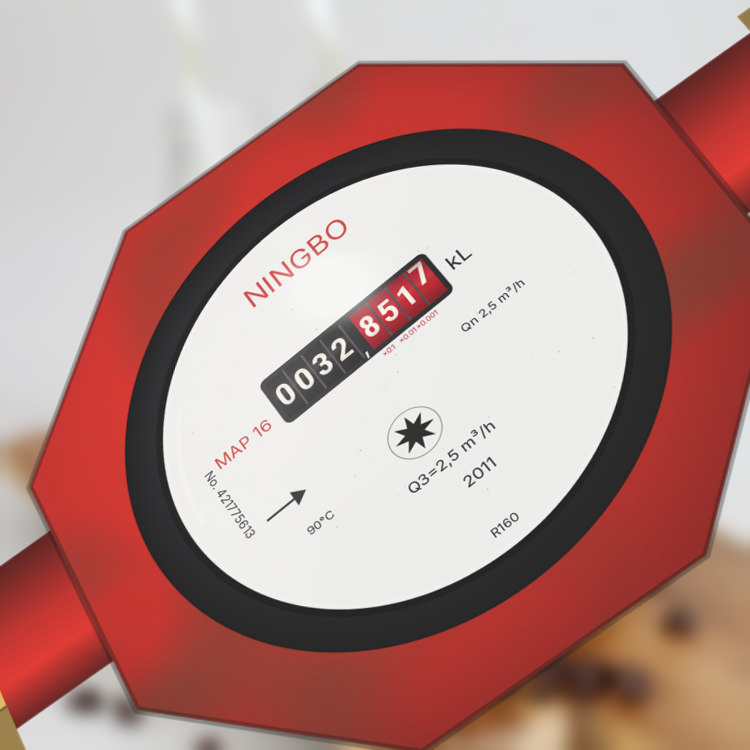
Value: **32.8517** kL
